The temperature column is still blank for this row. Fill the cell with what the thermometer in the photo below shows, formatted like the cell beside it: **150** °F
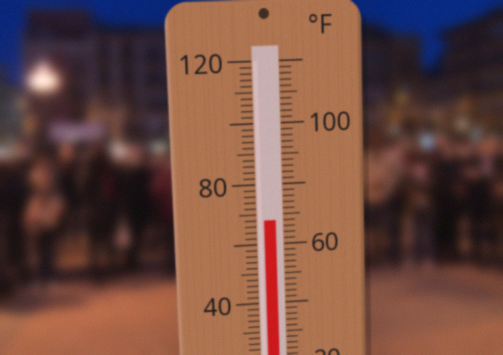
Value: **68** °F
